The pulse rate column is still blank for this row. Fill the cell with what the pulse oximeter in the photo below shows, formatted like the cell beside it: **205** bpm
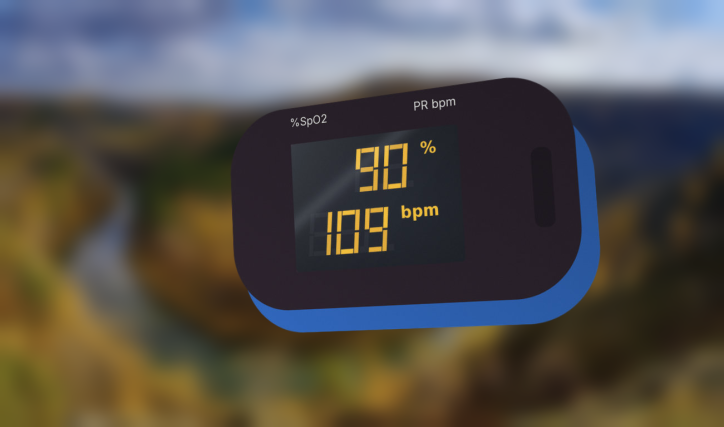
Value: **109** bpm
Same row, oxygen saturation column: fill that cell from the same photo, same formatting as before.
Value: **90** %
